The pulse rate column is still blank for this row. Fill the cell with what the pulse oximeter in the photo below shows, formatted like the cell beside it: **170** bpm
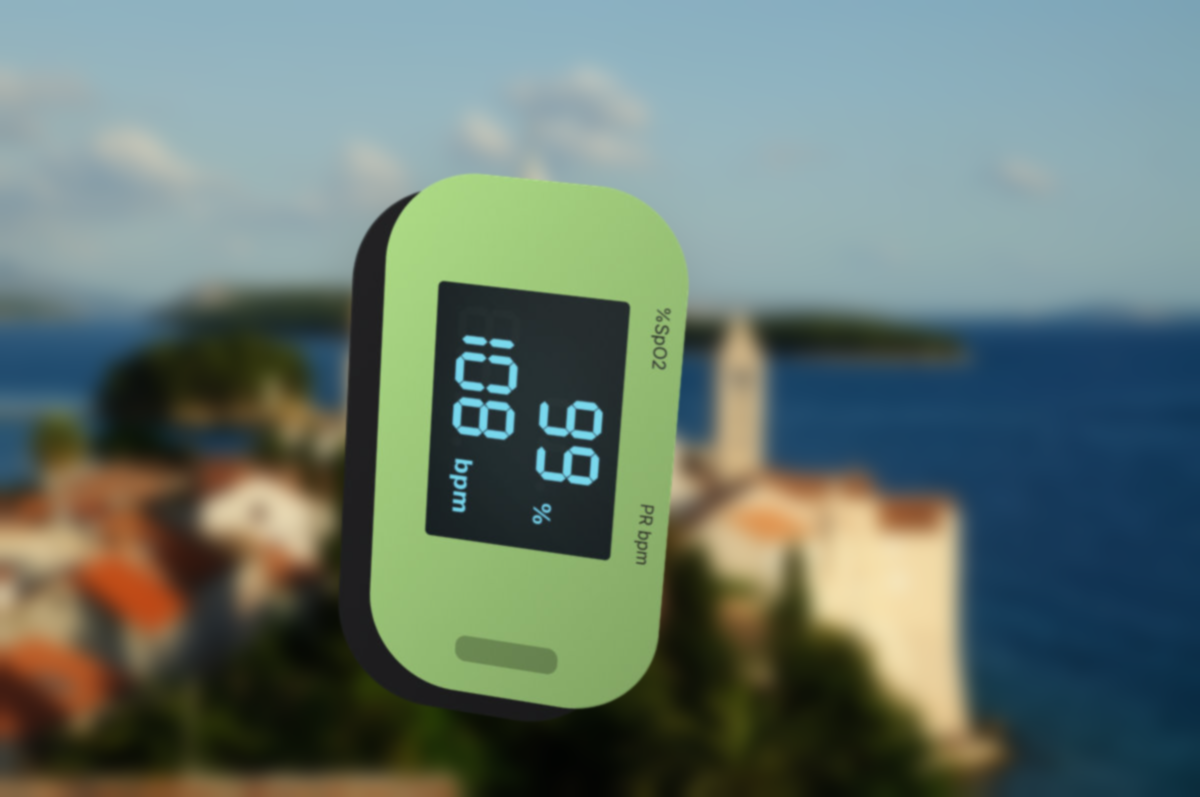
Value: **108** bpm
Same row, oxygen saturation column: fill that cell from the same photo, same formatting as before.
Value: **99** %
